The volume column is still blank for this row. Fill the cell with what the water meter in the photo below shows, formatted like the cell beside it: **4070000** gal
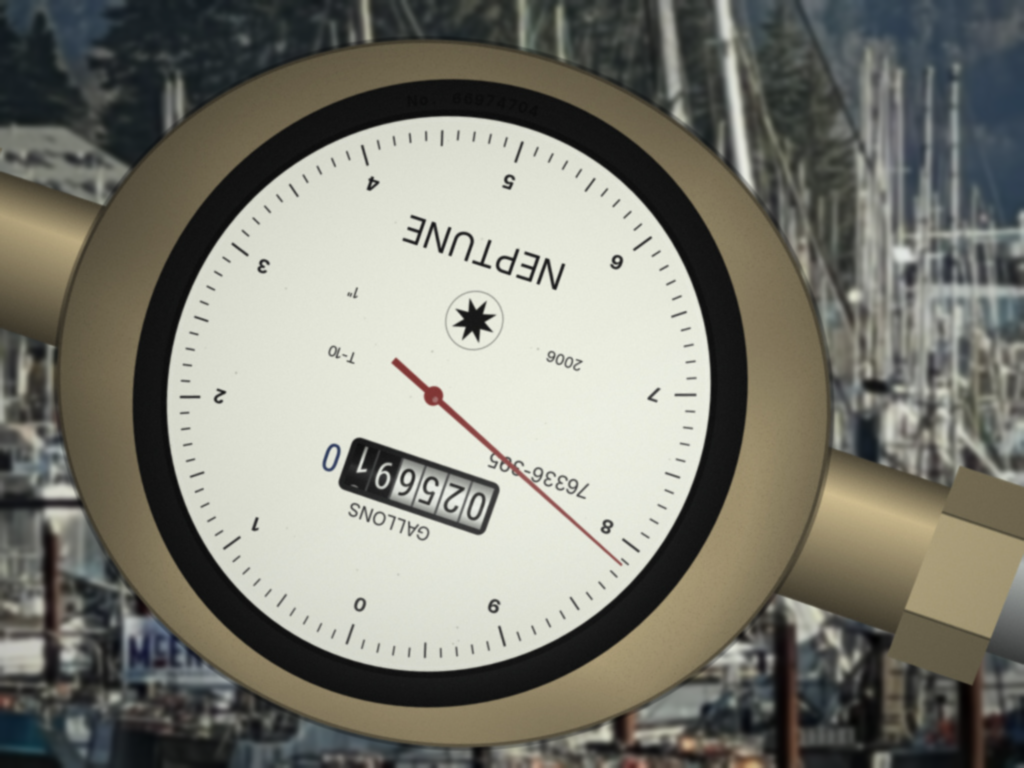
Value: **256908.1** gal
